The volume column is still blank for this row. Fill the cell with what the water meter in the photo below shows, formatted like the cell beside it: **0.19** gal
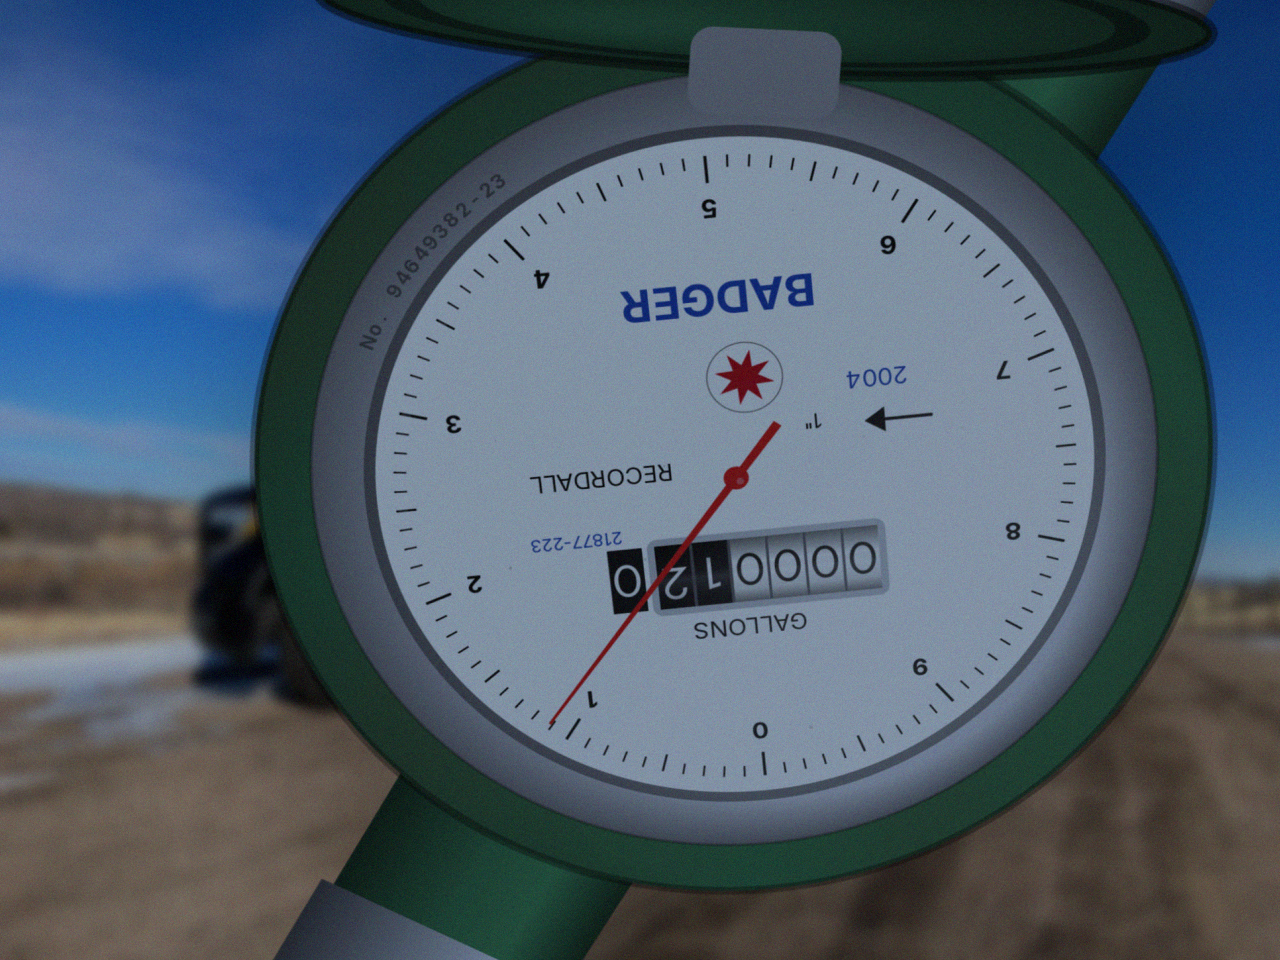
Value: **121.1** gal
